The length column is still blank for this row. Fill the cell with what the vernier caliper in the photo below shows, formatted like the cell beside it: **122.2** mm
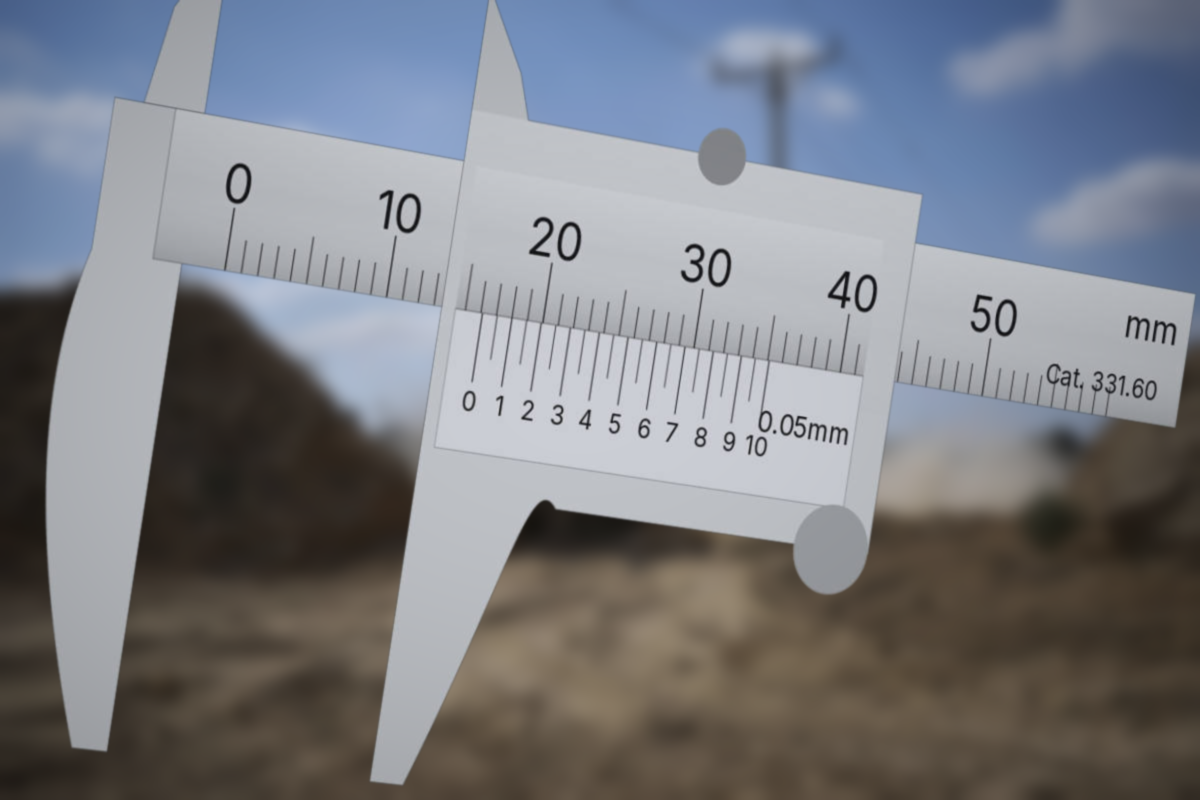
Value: **16.1** mm
